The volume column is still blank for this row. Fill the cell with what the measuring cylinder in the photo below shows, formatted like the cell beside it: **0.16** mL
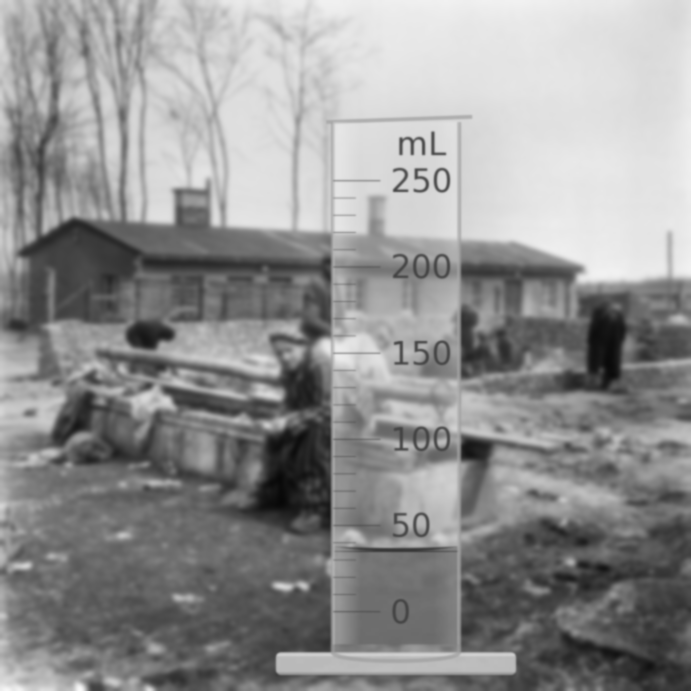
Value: **35** mL
